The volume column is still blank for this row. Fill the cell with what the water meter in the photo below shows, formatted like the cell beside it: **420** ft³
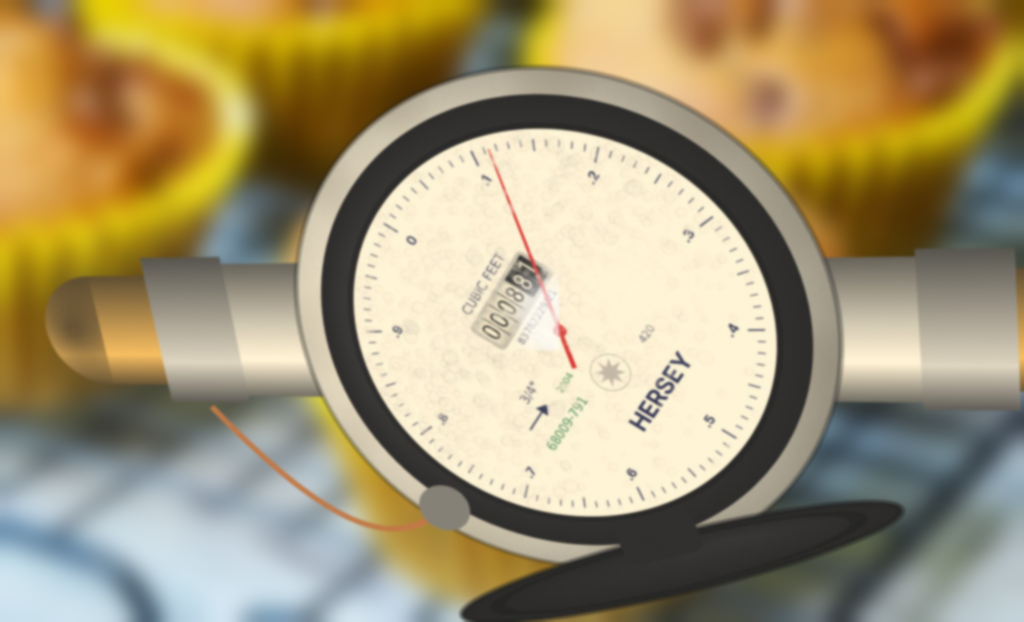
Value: **881.11** ft³
